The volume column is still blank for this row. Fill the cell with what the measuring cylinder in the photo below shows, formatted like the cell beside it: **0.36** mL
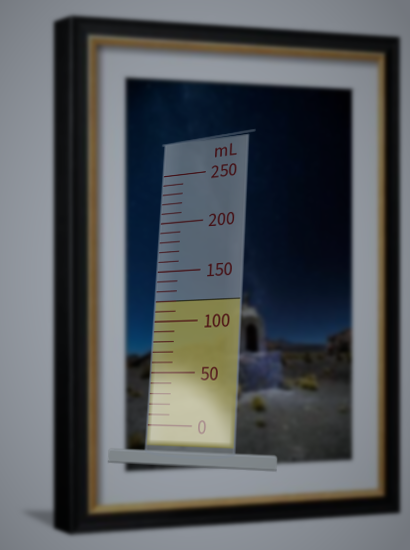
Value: **120** mL
